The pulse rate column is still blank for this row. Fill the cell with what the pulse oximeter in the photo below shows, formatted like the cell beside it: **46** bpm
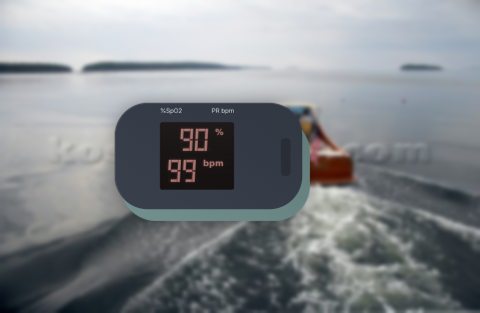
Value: **99** bpm
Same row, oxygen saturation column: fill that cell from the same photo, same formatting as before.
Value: **90** %
